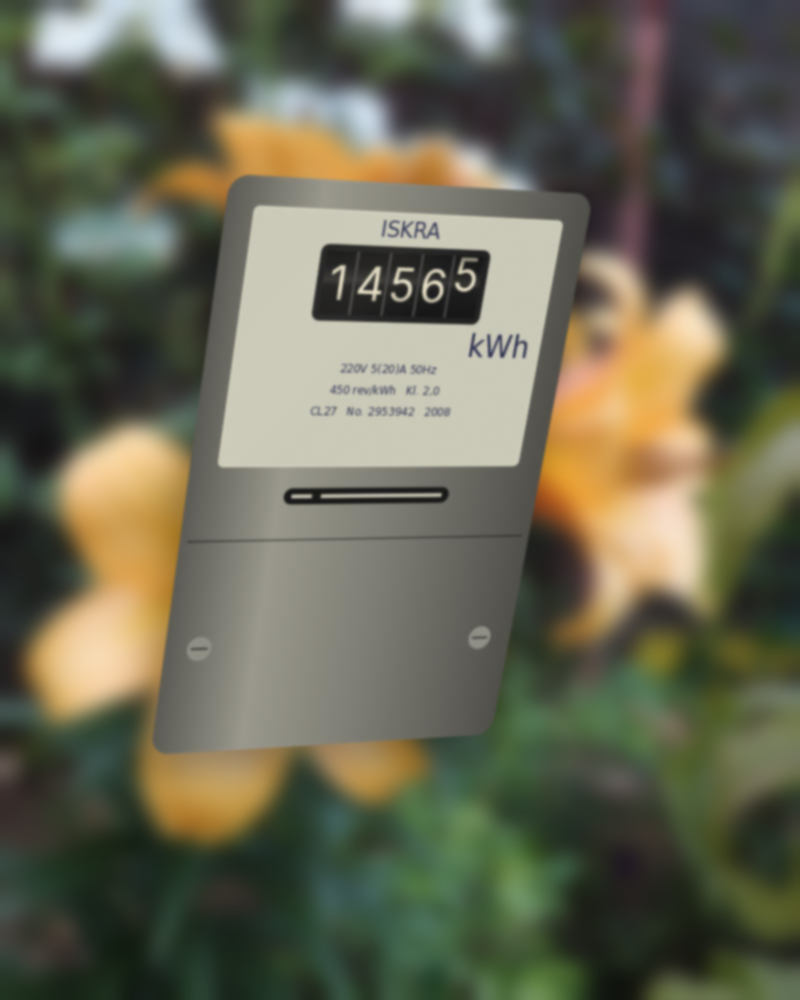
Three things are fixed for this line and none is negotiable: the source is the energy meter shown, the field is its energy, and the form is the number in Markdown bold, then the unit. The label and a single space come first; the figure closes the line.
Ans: **14565** kWh
